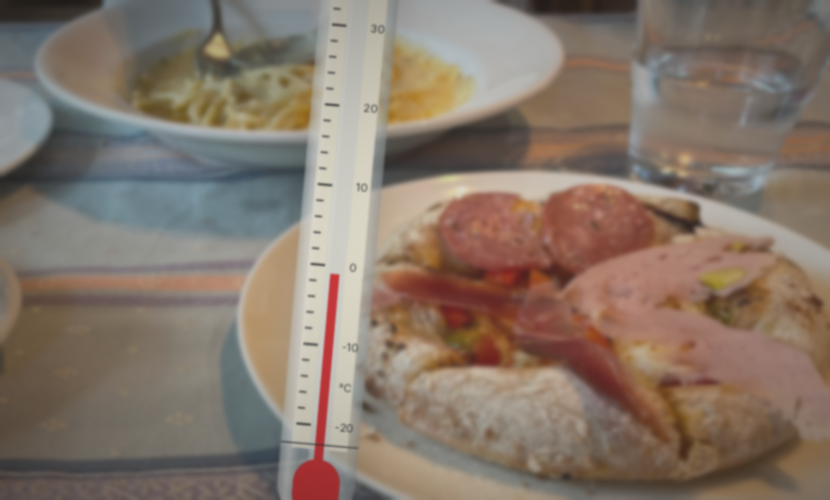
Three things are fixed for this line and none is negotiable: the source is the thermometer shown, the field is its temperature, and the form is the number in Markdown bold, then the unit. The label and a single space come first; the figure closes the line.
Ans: **-1** °C
